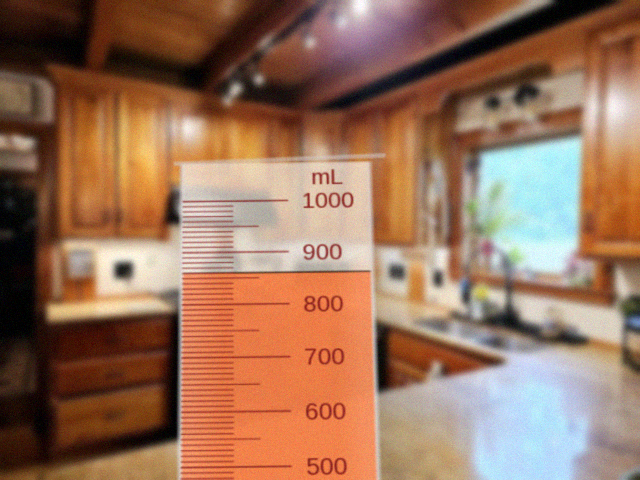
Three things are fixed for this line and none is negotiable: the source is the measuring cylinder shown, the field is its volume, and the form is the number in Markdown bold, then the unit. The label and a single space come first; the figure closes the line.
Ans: **860** mL
